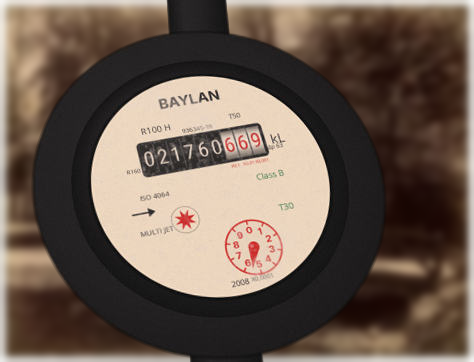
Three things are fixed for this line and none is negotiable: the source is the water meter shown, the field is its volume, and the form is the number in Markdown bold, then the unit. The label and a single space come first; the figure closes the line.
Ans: **21760.6695** kL
